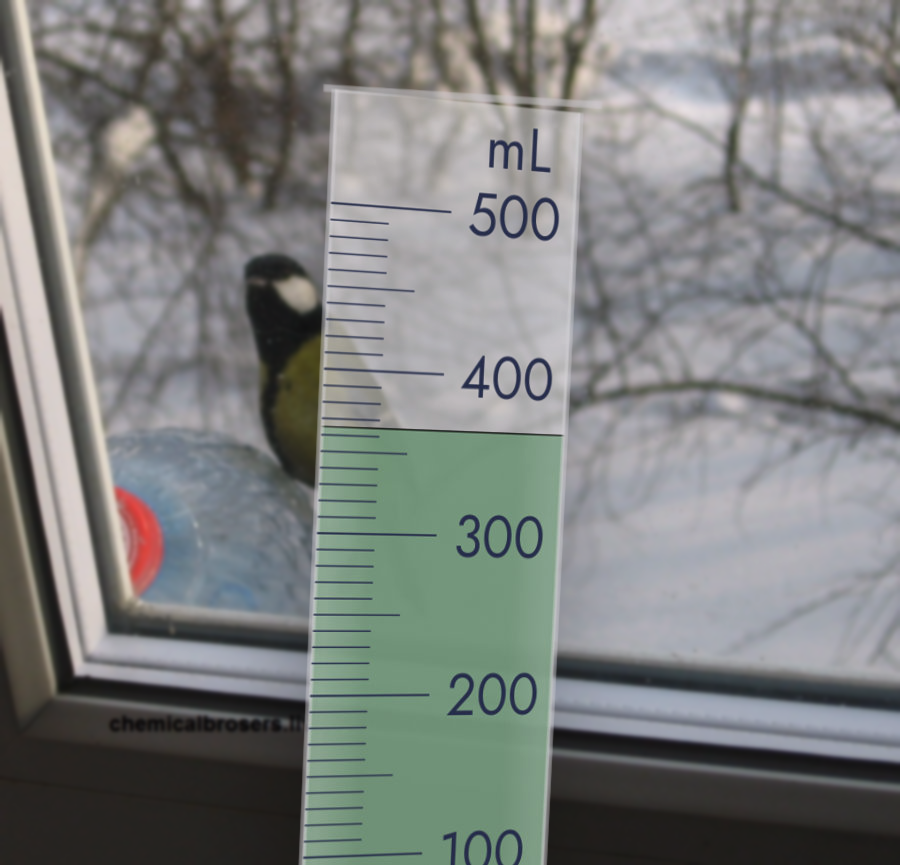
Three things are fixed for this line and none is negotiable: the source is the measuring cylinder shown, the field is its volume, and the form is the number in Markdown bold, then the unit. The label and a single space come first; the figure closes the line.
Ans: **365** mL
